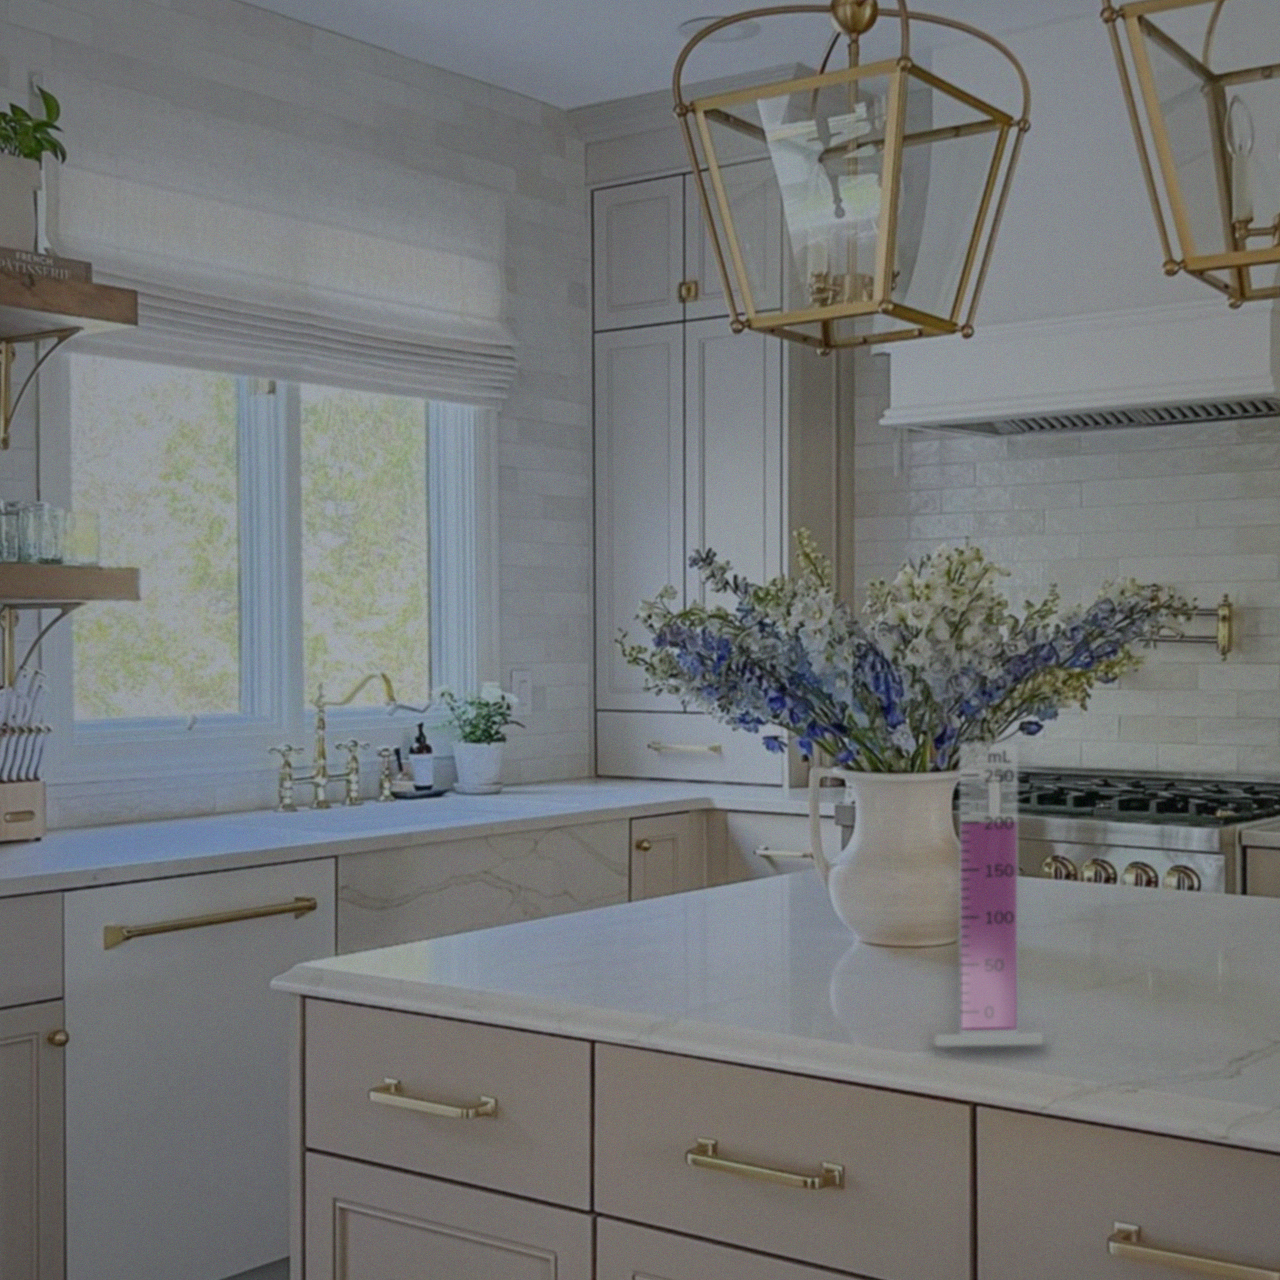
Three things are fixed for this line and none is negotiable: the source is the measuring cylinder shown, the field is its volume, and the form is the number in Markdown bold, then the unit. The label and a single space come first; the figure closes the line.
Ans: **200** mL
